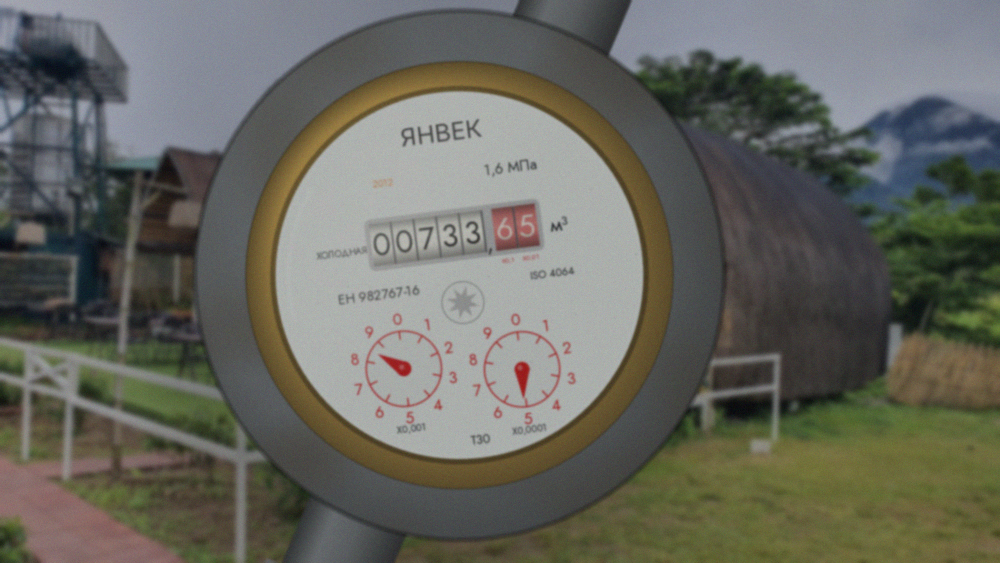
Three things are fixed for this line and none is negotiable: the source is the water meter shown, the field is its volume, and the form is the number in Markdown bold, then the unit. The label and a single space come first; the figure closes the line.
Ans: **733.6585** m³
